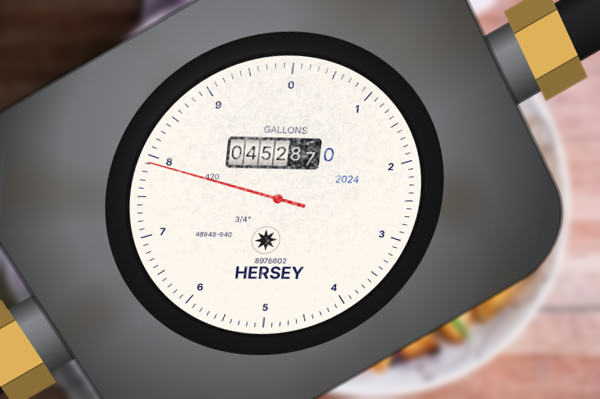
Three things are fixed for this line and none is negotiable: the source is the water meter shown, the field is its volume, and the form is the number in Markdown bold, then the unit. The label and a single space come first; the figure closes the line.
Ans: **452867.9** gal
